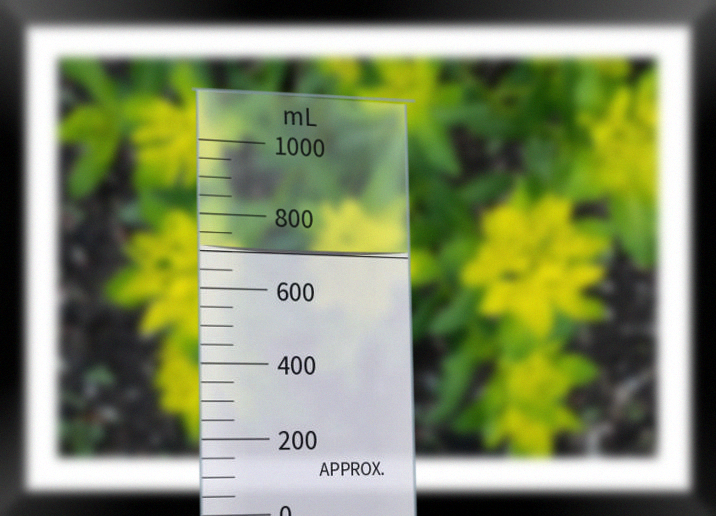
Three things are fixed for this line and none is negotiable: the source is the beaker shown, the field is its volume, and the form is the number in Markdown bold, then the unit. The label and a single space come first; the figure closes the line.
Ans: **700** mL
